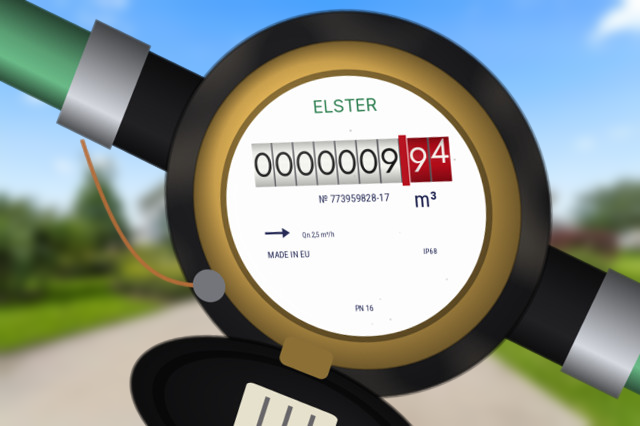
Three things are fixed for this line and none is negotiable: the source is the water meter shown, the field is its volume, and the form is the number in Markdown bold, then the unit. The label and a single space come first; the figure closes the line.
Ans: **9.94** m³
